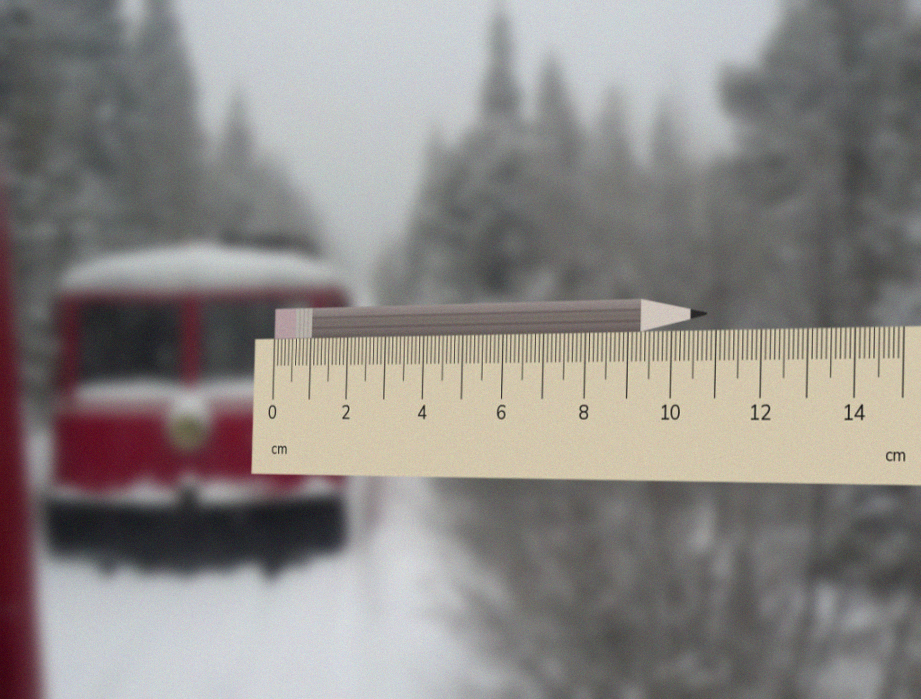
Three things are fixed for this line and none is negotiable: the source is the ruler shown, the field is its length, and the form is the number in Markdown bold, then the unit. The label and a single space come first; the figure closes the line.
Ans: **10.8** cm
